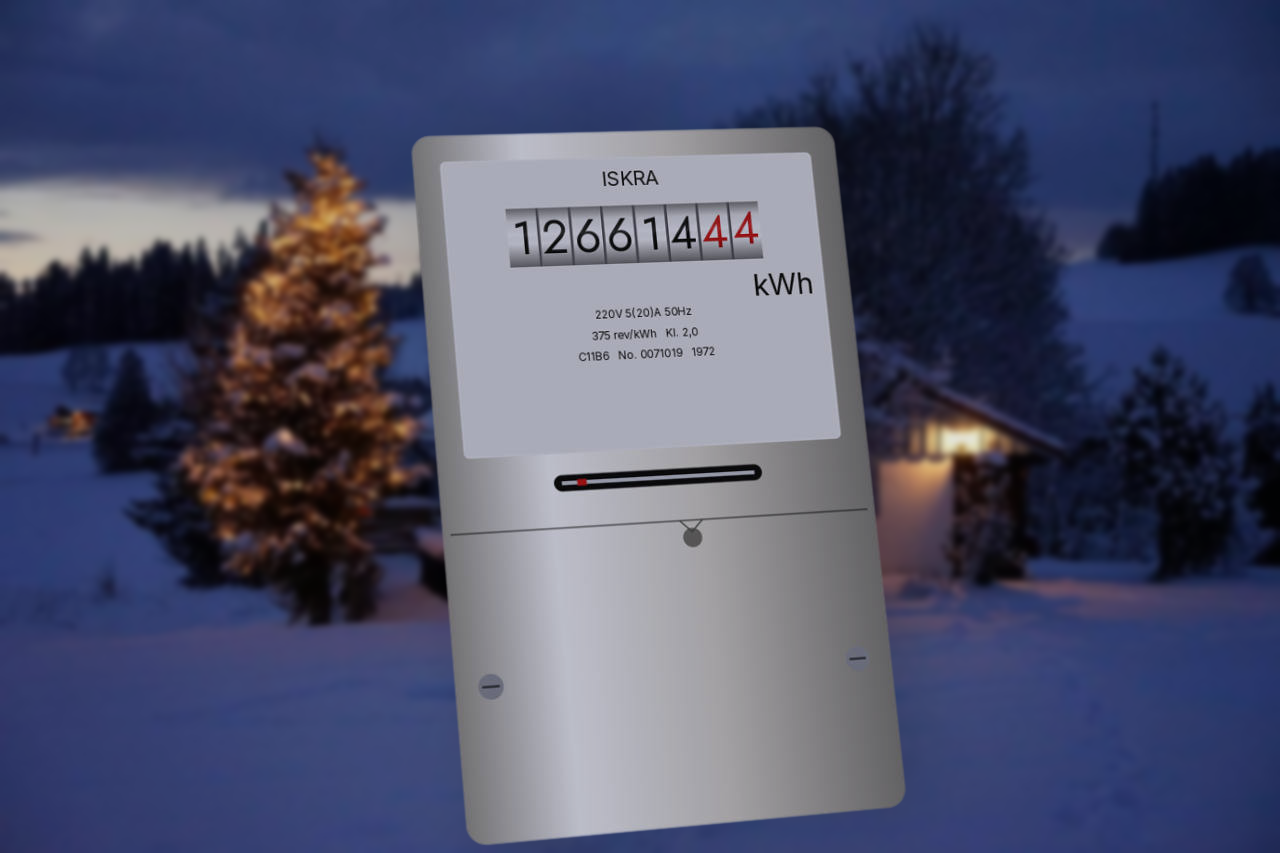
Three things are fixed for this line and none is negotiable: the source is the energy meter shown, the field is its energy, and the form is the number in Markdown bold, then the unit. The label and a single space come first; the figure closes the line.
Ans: **126614.44** kWh
